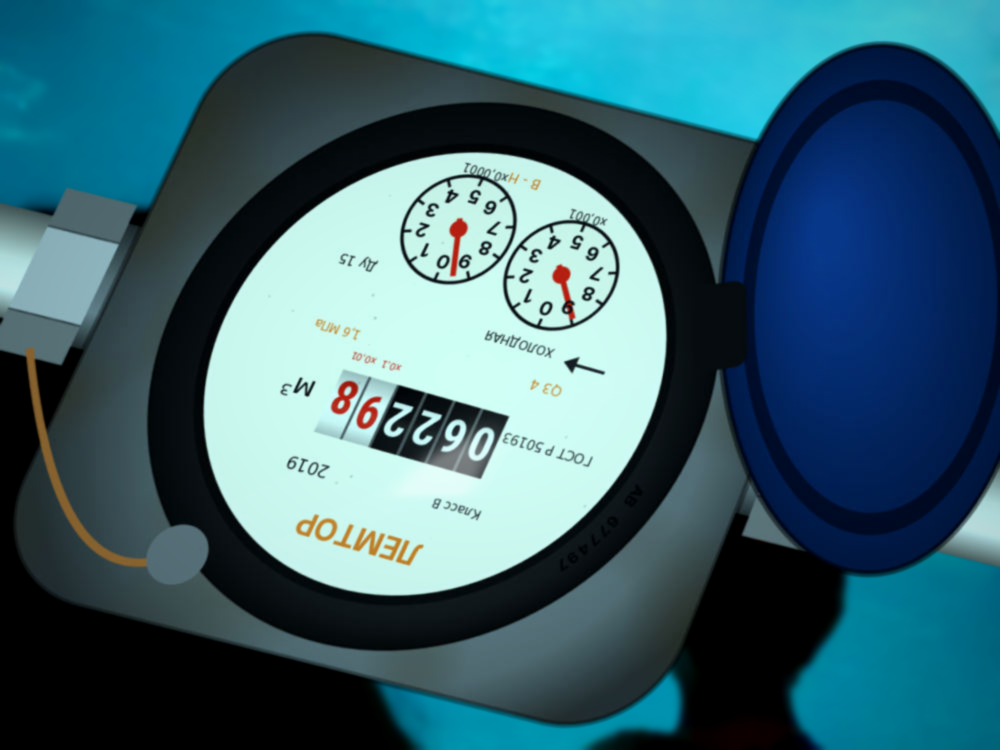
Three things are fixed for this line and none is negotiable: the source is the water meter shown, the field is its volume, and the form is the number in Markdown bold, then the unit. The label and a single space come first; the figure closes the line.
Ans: **622.9789** m³
